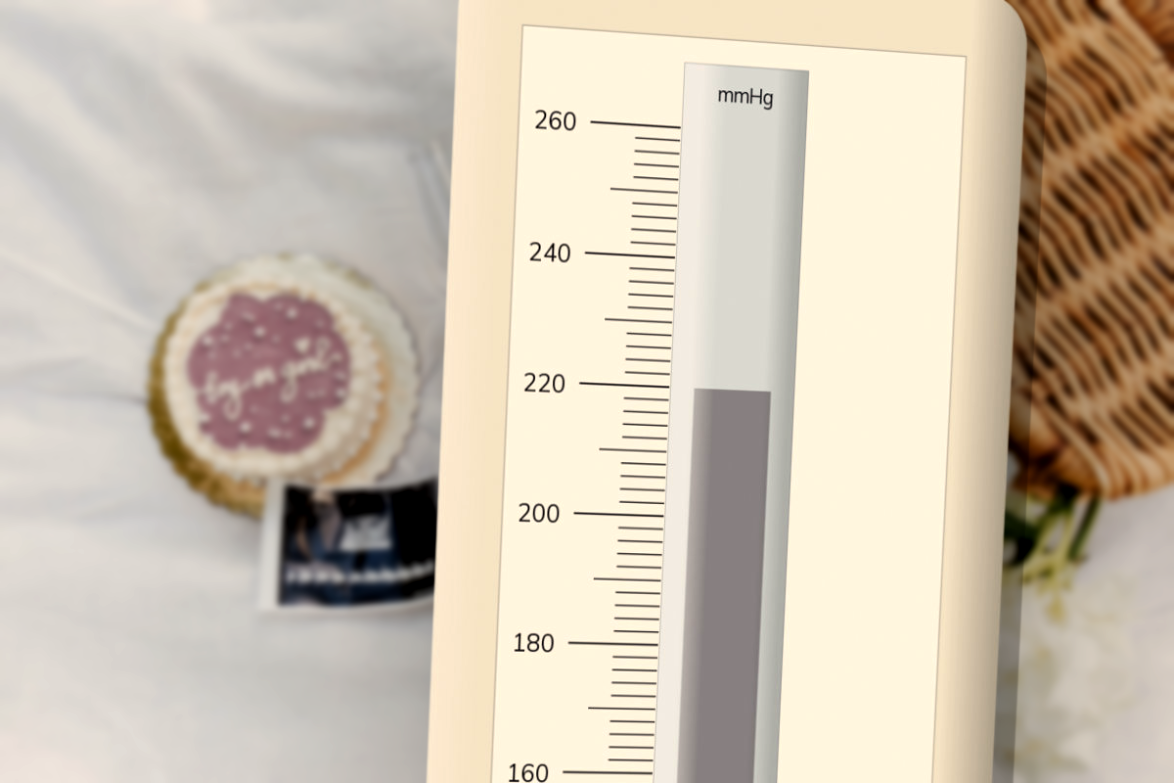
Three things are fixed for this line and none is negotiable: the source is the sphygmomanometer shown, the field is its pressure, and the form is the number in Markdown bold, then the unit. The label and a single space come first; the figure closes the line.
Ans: **220** mmHg
